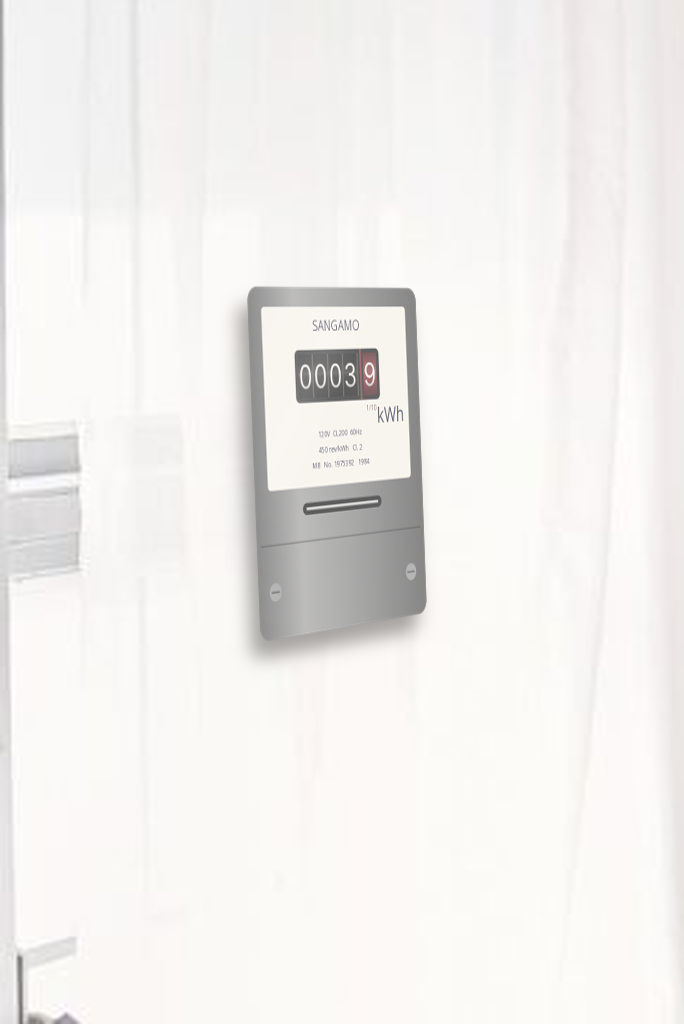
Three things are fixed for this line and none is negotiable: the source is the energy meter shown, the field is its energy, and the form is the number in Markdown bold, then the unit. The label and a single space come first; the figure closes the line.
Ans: **3.9** kWh
